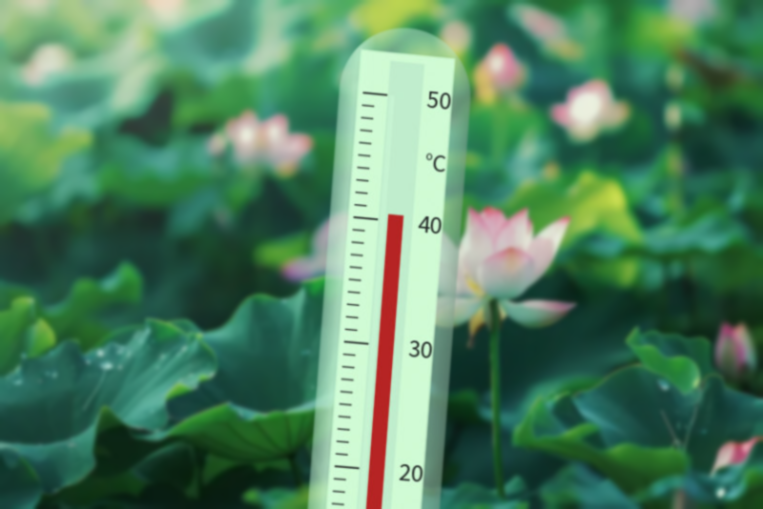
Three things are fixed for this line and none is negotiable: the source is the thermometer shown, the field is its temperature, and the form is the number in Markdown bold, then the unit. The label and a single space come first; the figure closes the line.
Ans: **40.5** °C
